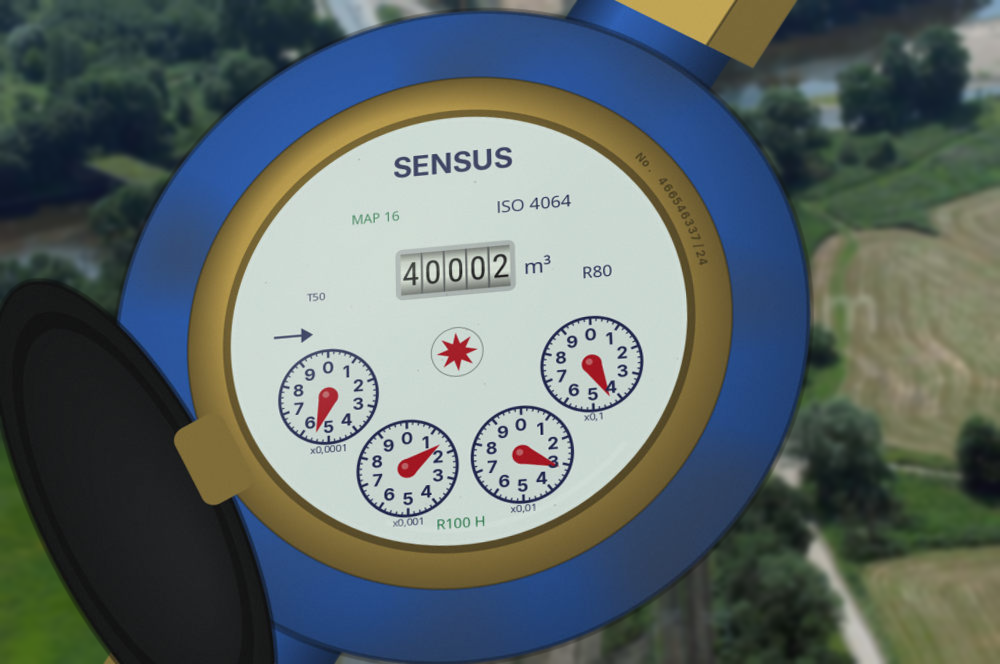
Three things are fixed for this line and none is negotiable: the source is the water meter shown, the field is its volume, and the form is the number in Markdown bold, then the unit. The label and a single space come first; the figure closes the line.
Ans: **40002.4315** m³
